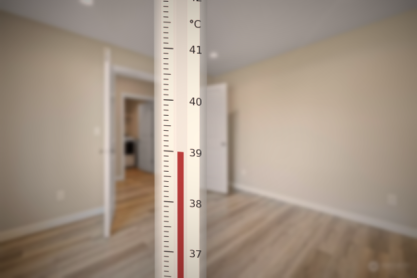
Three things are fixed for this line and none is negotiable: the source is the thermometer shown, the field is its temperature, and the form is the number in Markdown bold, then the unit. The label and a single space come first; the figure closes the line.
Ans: **39** °C
